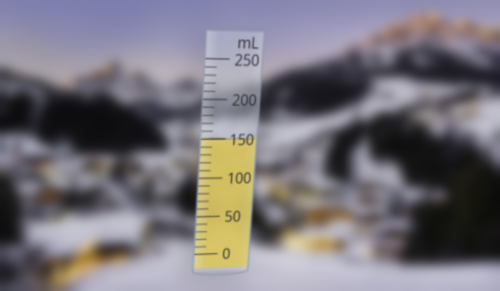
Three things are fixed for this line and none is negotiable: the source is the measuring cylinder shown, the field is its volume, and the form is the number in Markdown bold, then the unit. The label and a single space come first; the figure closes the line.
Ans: **150** mL
